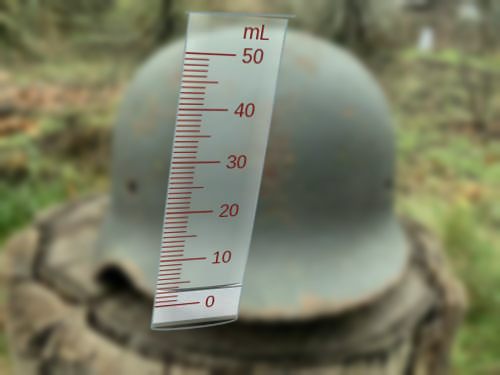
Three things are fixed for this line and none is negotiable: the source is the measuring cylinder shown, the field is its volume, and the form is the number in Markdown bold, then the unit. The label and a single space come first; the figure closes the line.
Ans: **3** mL
